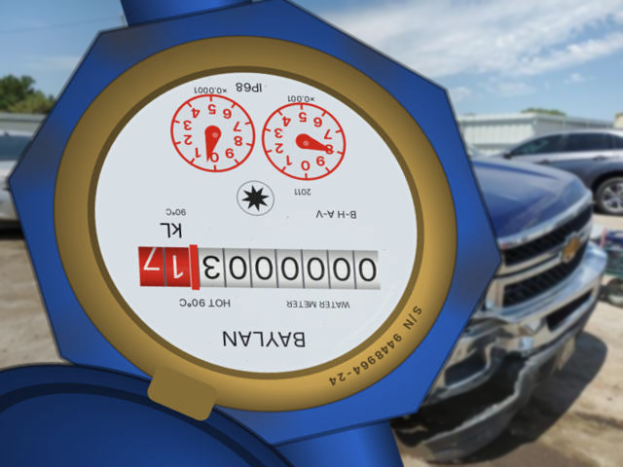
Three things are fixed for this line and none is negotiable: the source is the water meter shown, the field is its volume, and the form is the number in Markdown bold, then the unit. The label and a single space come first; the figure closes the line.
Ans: **3.1680** kL
